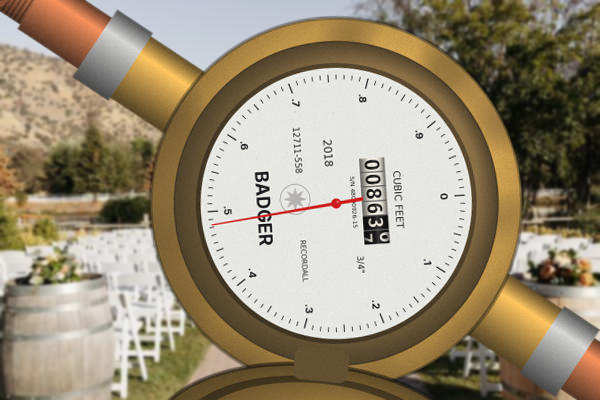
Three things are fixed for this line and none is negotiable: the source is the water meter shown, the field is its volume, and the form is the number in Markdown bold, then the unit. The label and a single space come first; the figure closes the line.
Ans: **8636.48** ft³
